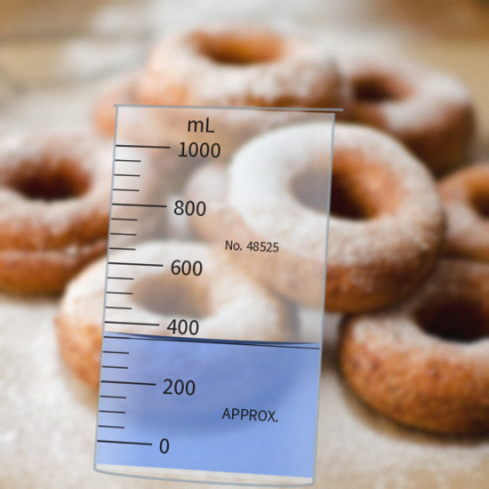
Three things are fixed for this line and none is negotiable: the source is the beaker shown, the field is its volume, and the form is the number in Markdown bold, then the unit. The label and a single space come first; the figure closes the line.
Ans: **350** mL
